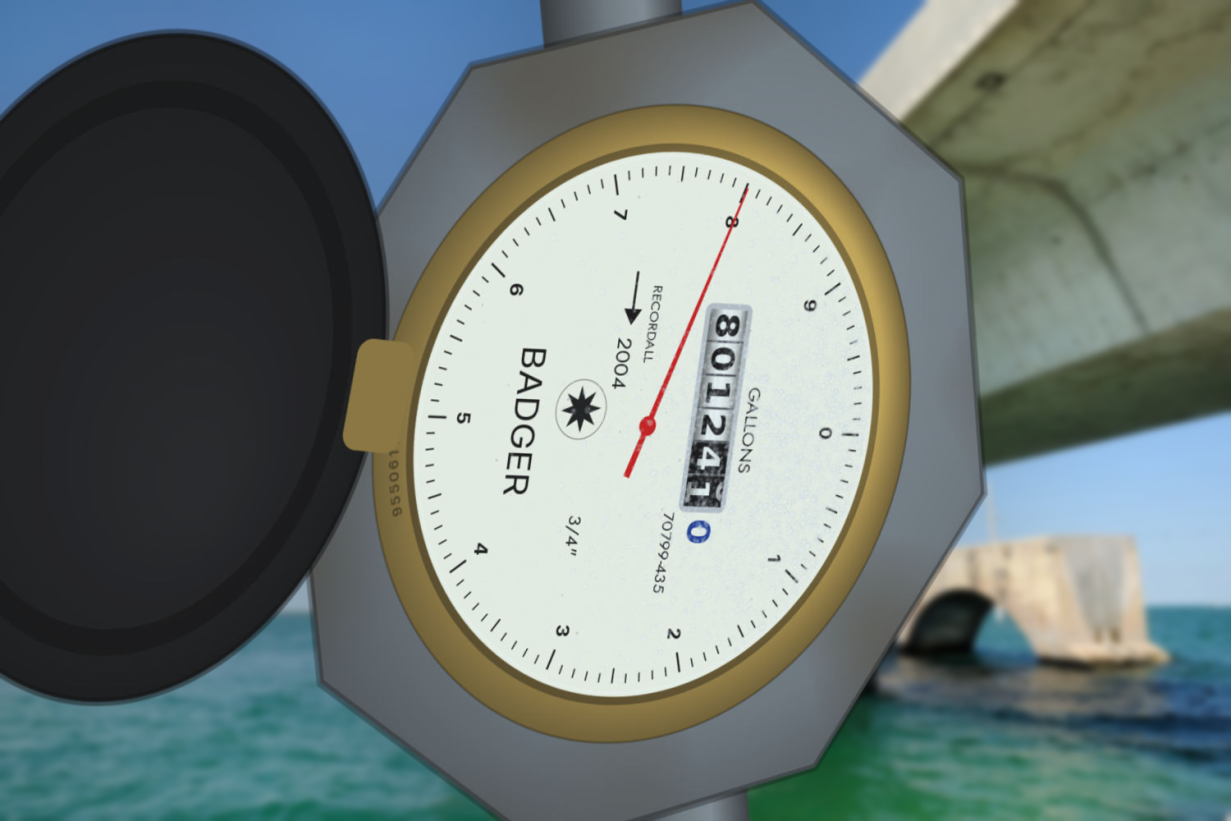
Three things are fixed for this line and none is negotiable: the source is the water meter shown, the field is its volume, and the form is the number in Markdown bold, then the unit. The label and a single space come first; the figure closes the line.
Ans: **8012408.0** gal
